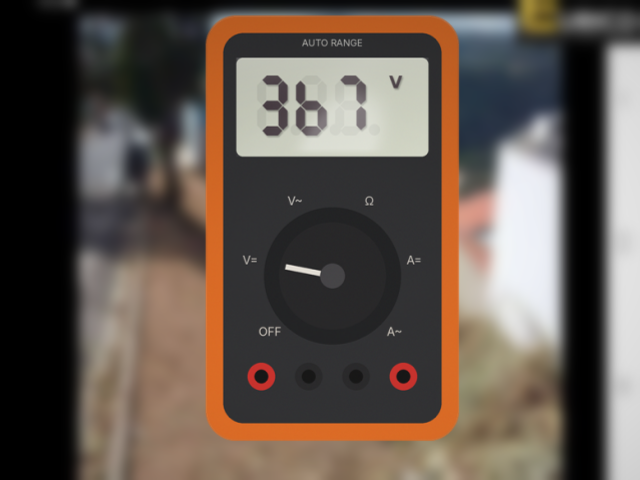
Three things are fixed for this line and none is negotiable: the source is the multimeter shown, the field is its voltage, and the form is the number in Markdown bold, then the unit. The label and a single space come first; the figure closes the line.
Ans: **367** V
